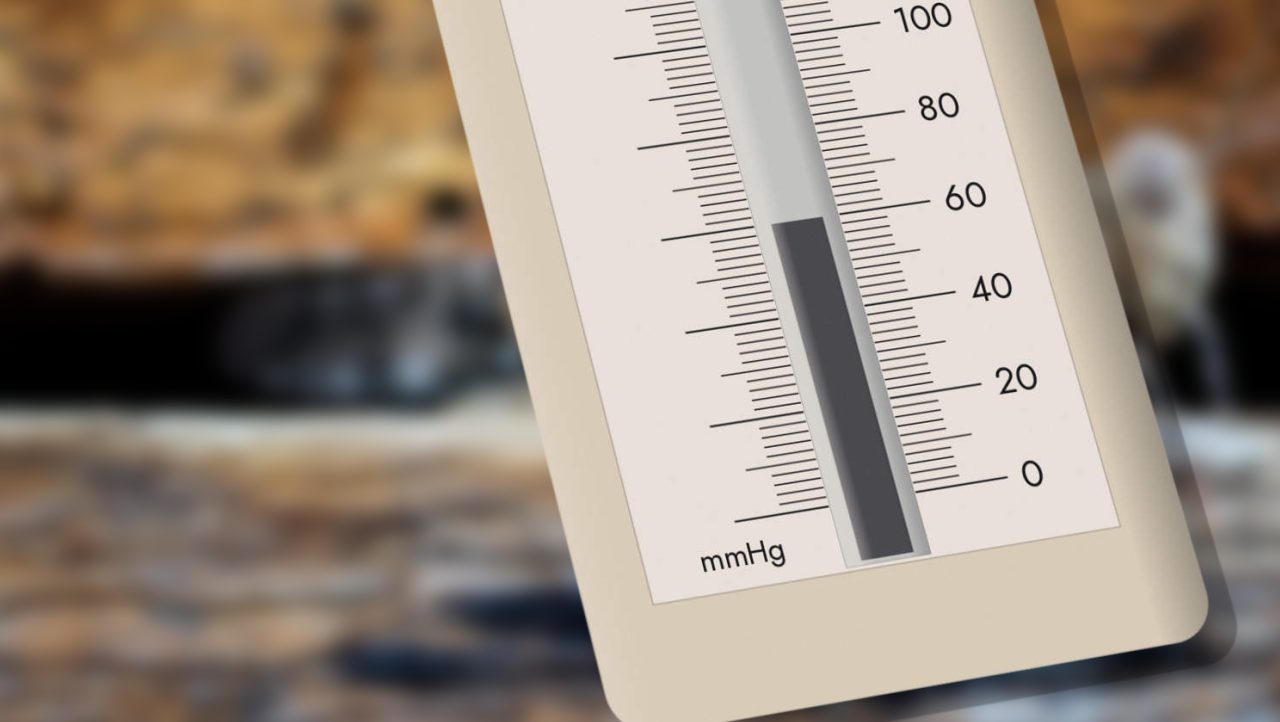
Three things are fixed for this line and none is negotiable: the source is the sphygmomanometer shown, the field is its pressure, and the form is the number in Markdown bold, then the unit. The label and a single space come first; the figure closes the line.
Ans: **60** mmHg
